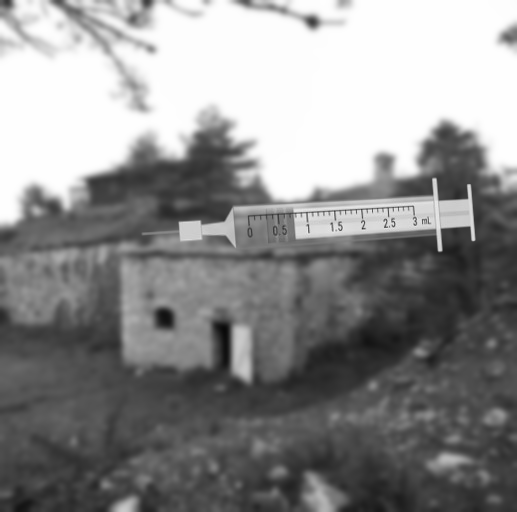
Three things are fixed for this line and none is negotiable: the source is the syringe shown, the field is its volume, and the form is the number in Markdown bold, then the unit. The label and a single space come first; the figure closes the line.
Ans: **0.3** mL
